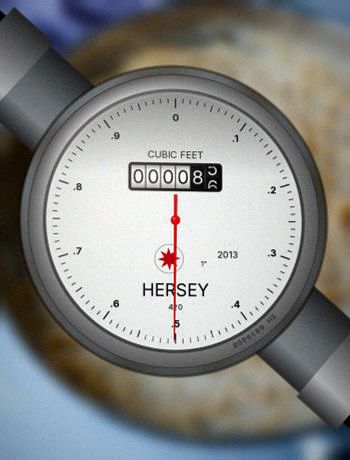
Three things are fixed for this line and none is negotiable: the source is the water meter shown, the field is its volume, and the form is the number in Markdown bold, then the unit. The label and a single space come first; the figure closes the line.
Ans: **85.50** ft³
